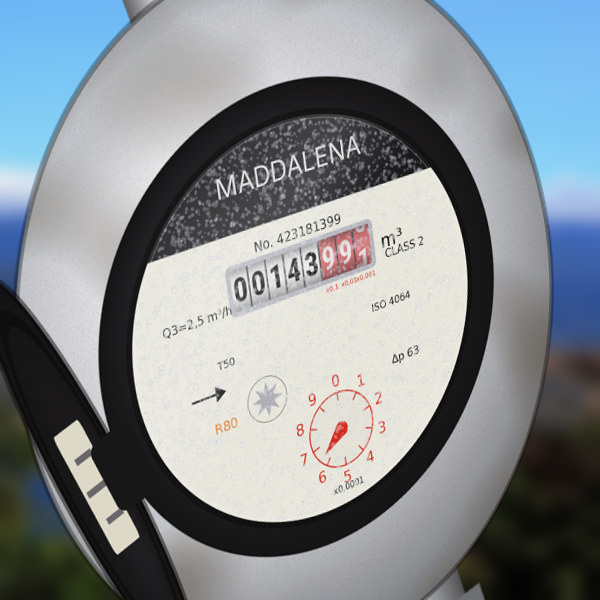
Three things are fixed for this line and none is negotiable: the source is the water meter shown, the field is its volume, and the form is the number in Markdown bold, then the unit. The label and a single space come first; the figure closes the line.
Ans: **143.9906** m³
